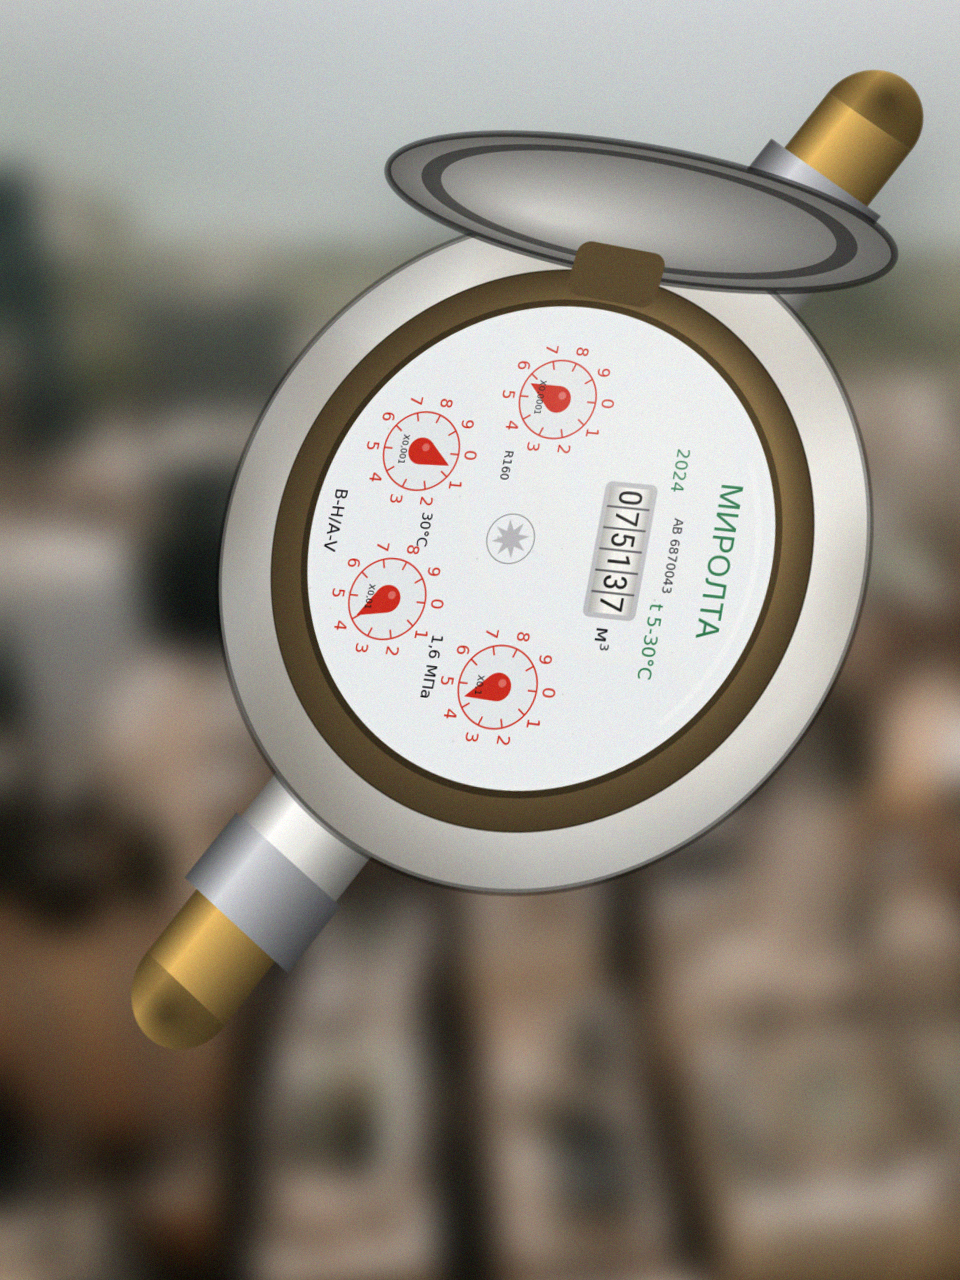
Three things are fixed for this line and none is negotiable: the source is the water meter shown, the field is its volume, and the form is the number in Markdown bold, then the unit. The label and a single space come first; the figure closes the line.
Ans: **75137.4405** m³
